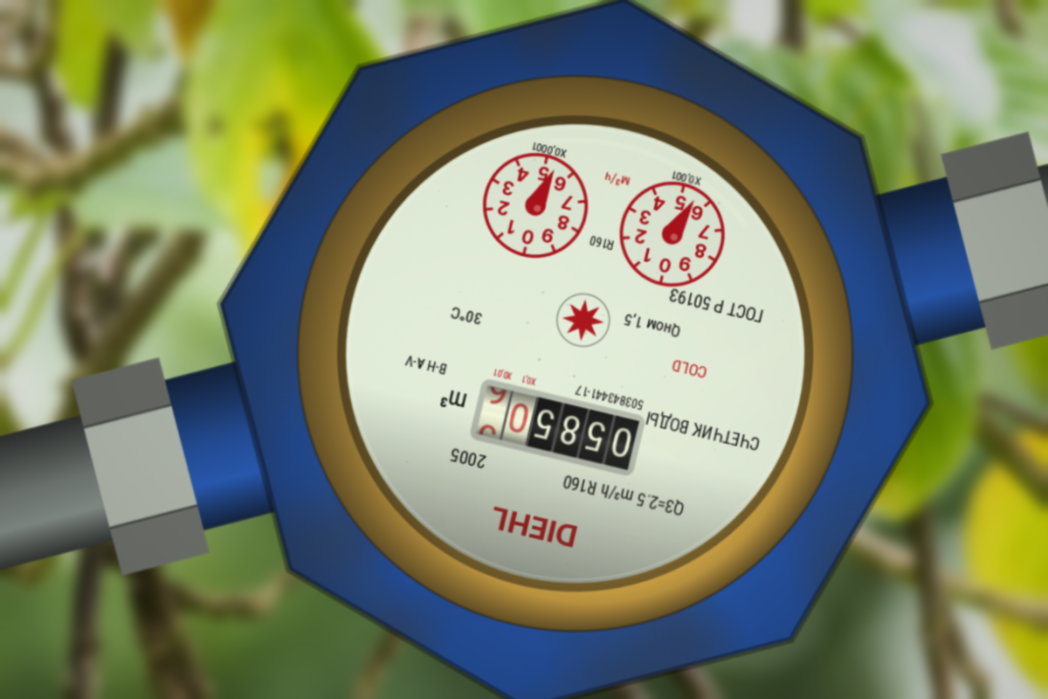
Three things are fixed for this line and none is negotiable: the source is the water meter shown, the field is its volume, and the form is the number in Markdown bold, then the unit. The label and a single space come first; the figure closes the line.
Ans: **585.0555** m³
